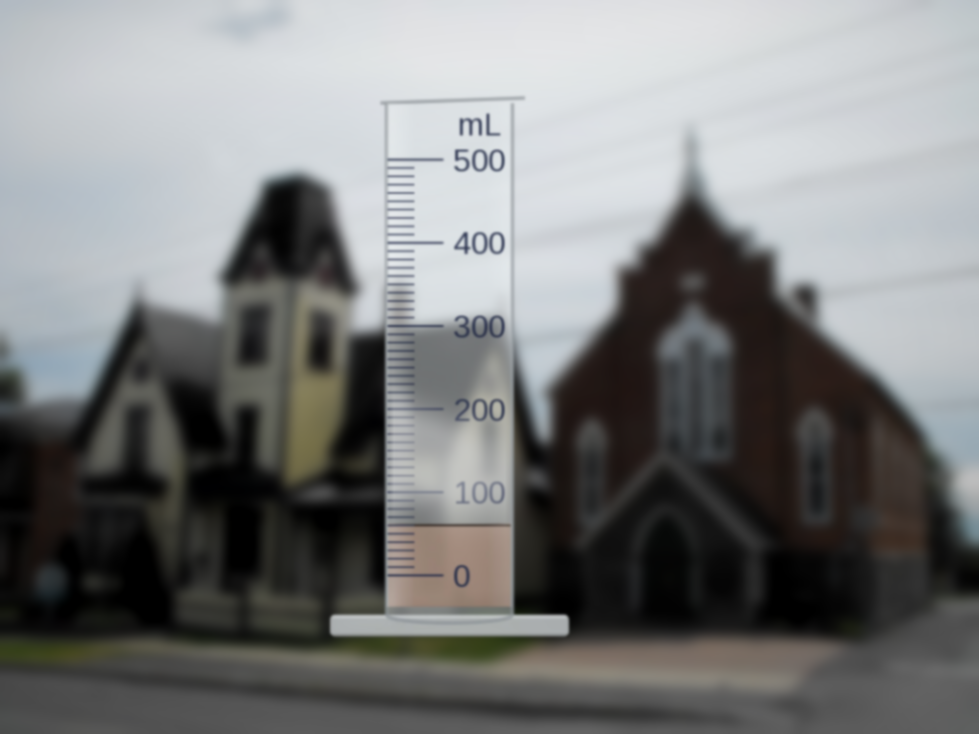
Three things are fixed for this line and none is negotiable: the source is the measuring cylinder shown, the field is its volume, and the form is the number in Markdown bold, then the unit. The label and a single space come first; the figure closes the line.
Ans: **60** mL
